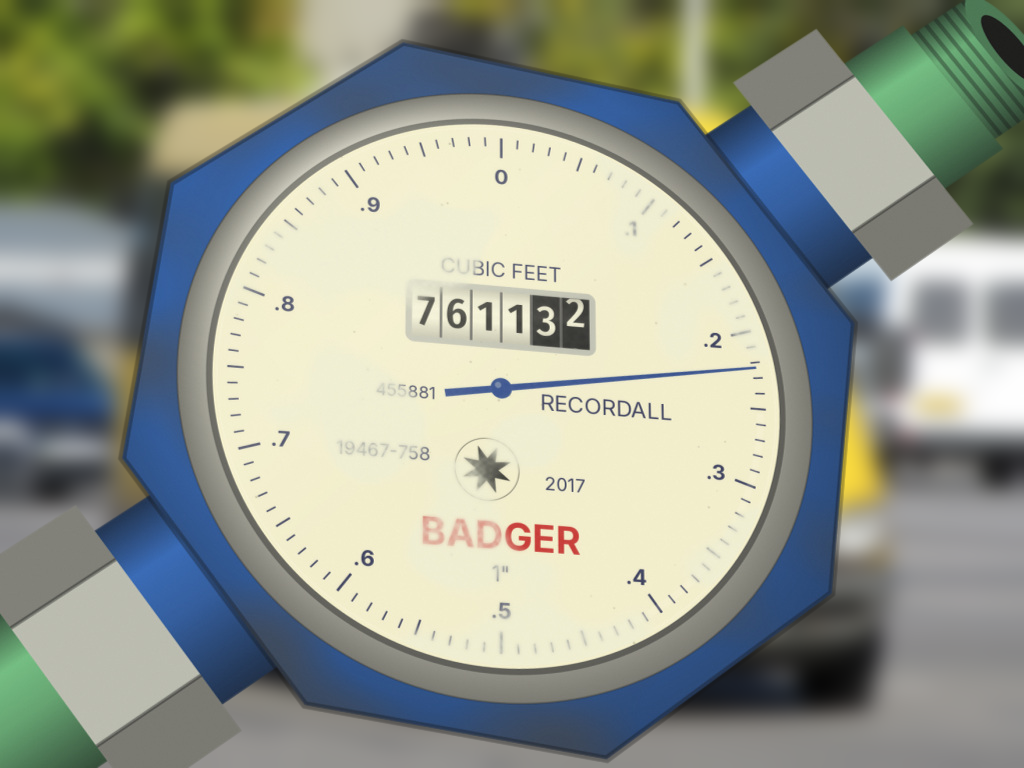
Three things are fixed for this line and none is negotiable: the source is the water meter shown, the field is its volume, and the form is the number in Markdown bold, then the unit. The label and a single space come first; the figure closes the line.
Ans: **761132.22** ft³
